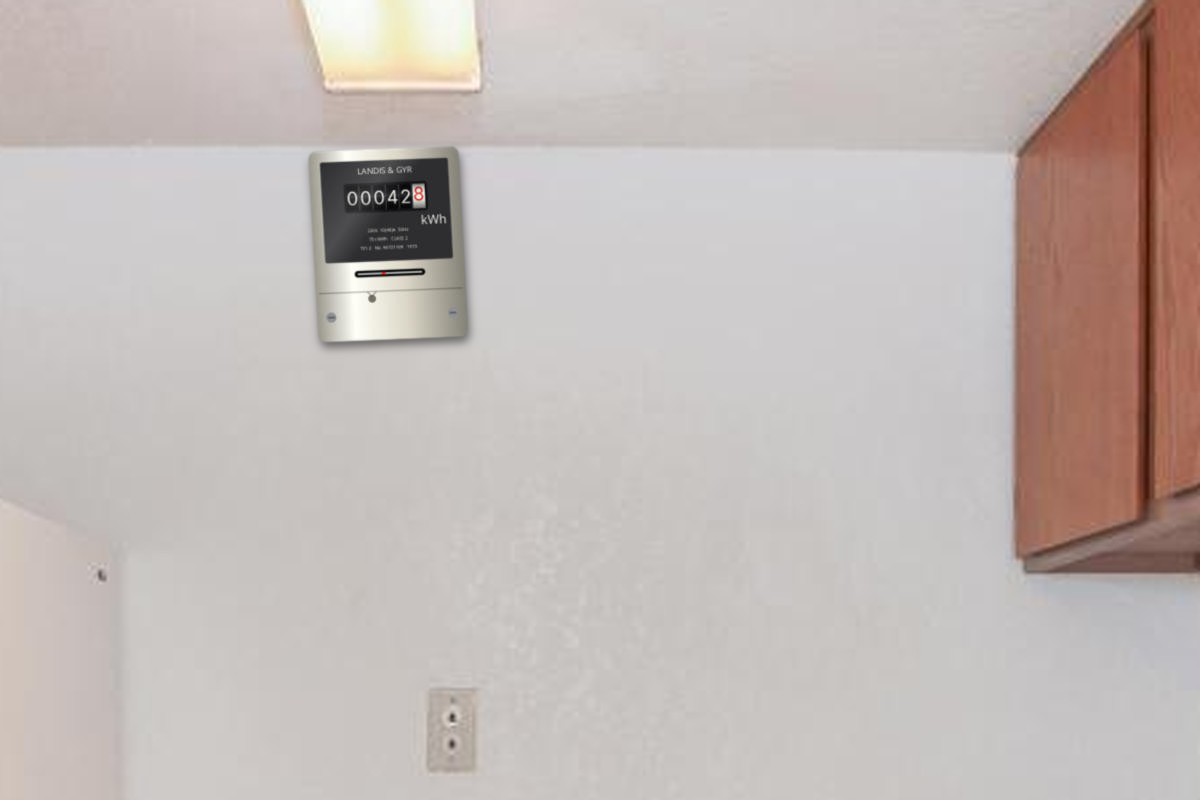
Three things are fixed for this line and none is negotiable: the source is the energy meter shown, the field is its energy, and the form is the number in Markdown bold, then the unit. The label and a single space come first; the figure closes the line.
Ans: **42.8** kWh
